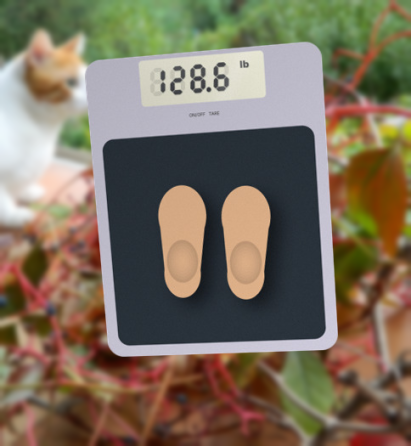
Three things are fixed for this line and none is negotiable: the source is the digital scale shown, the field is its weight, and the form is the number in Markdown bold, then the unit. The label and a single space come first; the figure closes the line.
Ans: **128.6** lb
